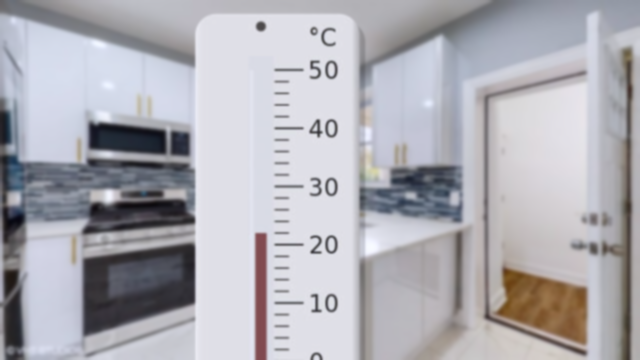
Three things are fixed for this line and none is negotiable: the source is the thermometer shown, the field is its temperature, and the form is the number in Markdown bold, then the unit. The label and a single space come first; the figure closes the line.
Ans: **22** °C
